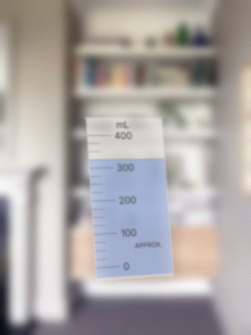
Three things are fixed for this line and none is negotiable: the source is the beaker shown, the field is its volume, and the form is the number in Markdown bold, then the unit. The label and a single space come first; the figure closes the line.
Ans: **325** mL
